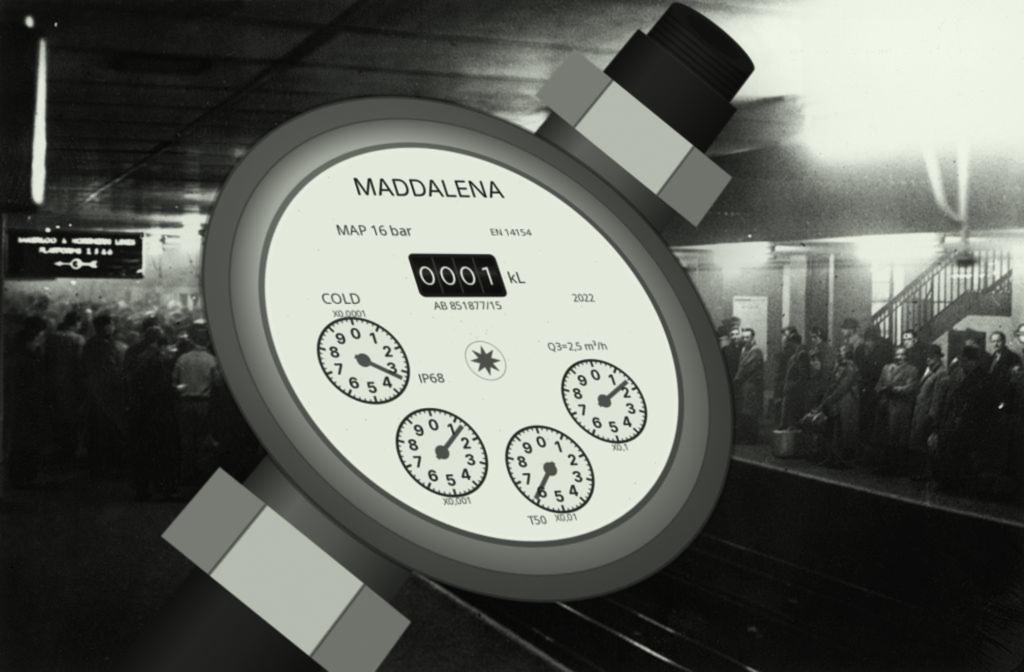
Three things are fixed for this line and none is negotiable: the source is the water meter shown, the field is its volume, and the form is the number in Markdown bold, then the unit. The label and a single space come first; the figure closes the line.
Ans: **1.1613** kL
